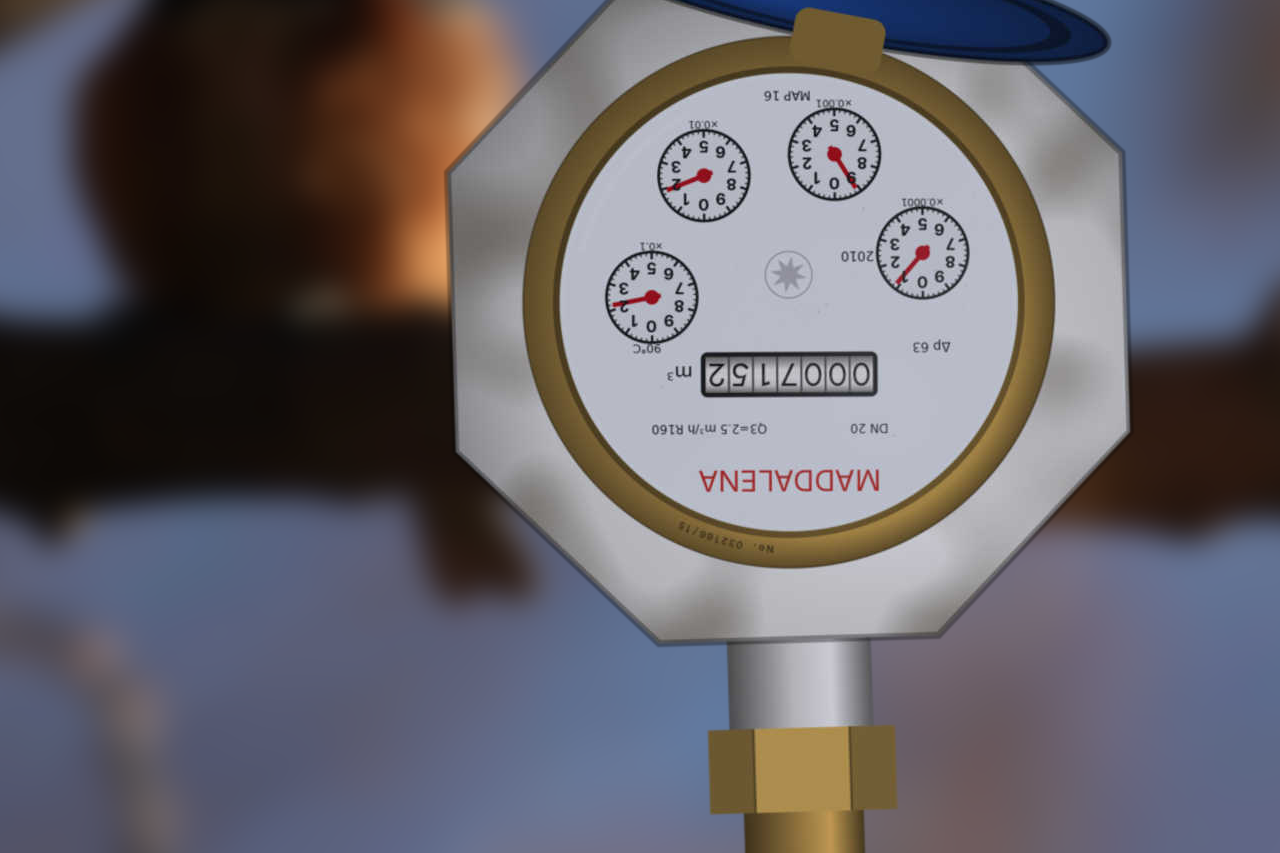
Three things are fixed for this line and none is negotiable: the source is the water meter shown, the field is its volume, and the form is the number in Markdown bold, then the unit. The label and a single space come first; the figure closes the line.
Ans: **7152.2191** m³
